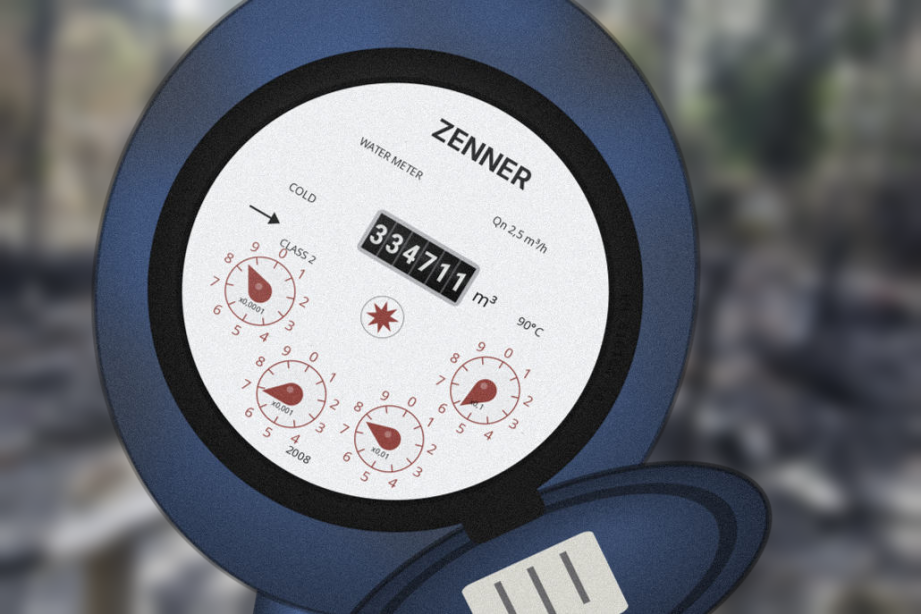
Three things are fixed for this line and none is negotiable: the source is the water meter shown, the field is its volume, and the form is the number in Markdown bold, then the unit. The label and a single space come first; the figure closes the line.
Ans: **334711.5768** m³
